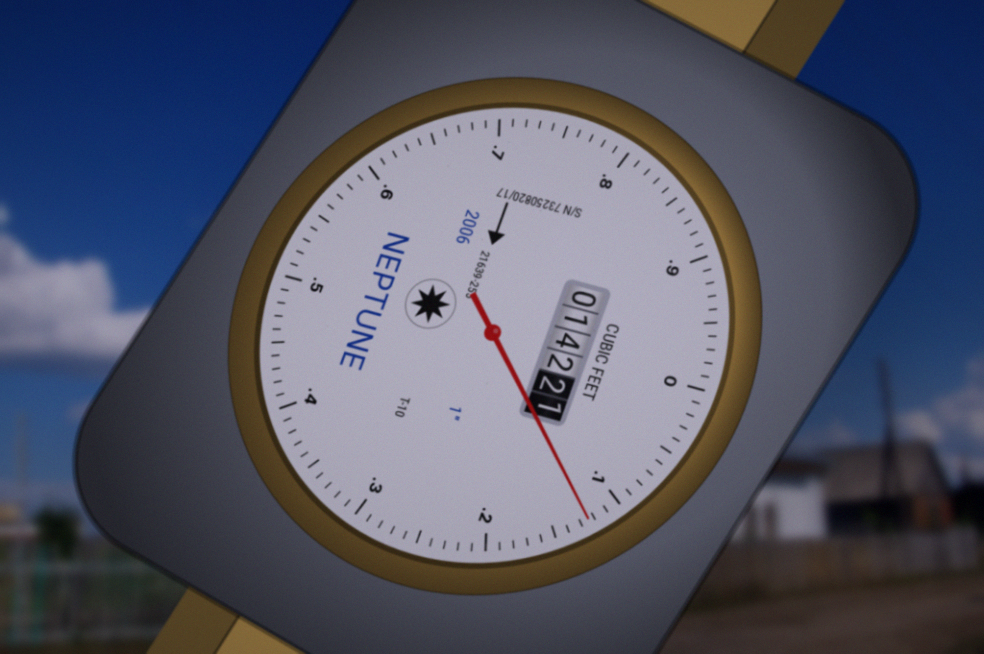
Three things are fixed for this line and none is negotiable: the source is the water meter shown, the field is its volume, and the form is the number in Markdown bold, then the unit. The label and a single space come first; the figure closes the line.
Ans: **14221.12** ft³
